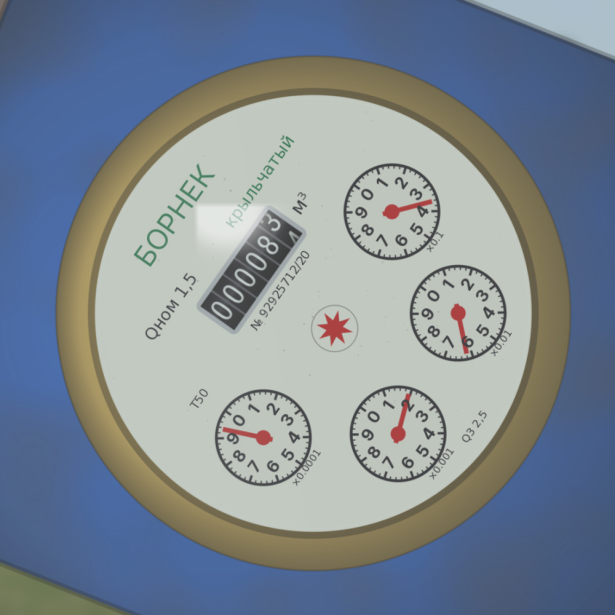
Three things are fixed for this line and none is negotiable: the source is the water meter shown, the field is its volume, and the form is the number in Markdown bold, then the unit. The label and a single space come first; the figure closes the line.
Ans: **83.3619** m³
